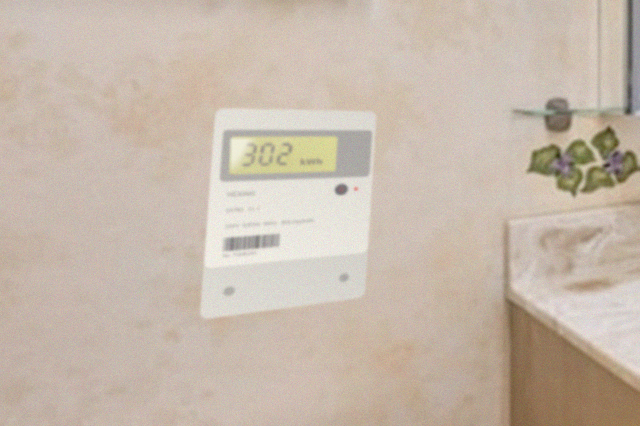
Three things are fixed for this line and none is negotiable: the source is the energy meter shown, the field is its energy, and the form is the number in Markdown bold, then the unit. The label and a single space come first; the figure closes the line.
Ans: **302** kWh
